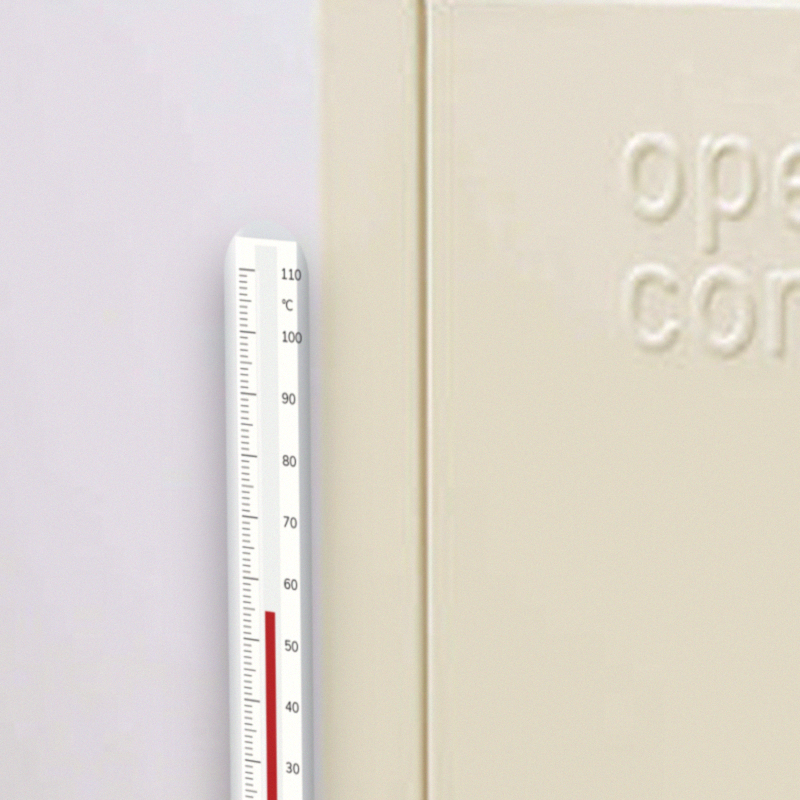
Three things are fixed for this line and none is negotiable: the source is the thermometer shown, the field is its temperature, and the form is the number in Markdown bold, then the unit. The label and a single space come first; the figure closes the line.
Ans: **55** °C
